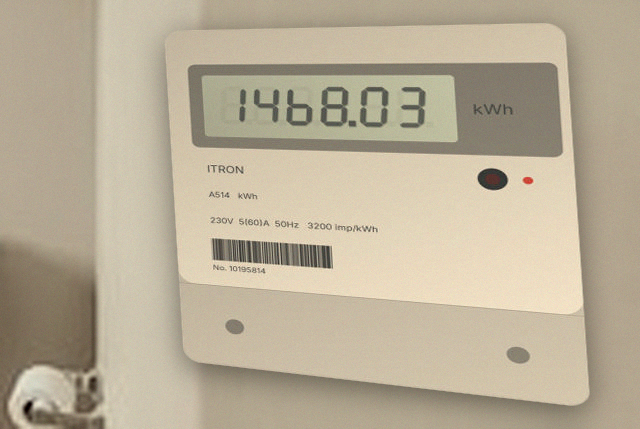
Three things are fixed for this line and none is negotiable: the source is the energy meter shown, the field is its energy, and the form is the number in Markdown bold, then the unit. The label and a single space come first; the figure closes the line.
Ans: **1468.03** kWh
